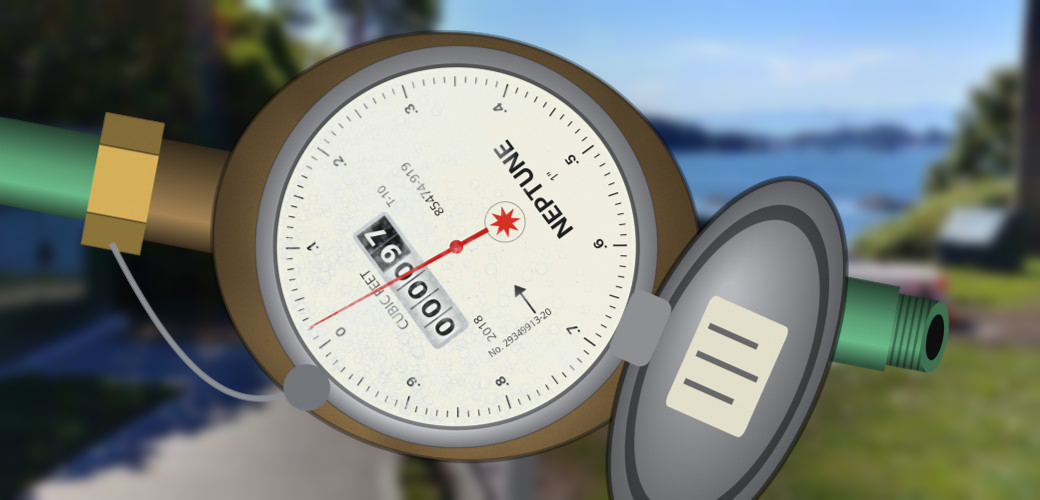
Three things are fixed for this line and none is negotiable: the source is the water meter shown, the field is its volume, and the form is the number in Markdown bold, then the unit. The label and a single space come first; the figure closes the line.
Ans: **97.02** ft³
